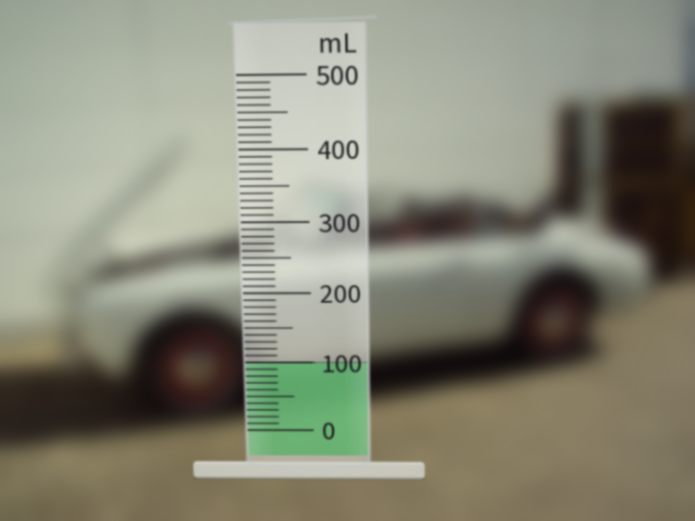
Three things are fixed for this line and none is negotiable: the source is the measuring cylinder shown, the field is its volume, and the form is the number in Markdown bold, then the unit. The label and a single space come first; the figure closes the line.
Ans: **100** mL
